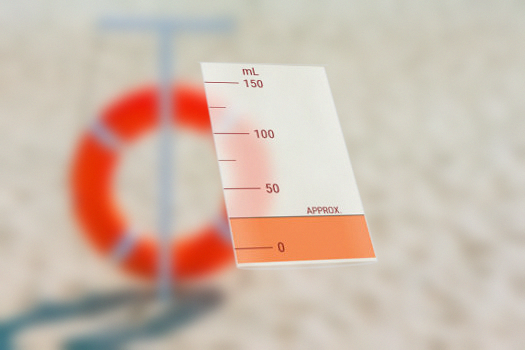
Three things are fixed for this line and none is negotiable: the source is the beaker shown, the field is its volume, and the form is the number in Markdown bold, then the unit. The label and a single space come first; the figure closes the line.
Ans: **25** mL
